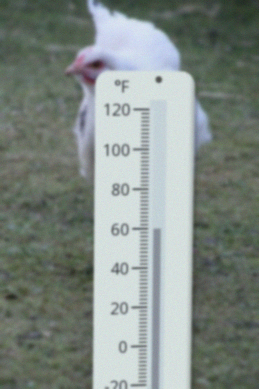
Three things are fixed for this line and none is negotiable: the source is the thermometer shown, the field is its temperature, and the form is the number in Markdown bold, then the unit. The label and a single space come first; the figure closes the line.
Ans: **60** °F
